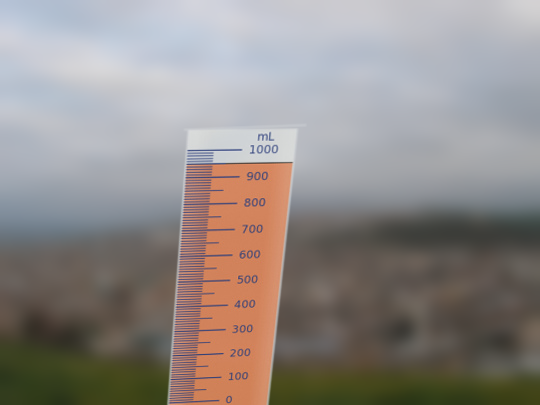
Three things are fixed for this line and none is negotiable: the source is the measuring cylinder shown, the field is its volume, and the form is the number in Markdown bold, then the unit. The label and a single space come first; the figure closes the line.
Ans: **950** mL
